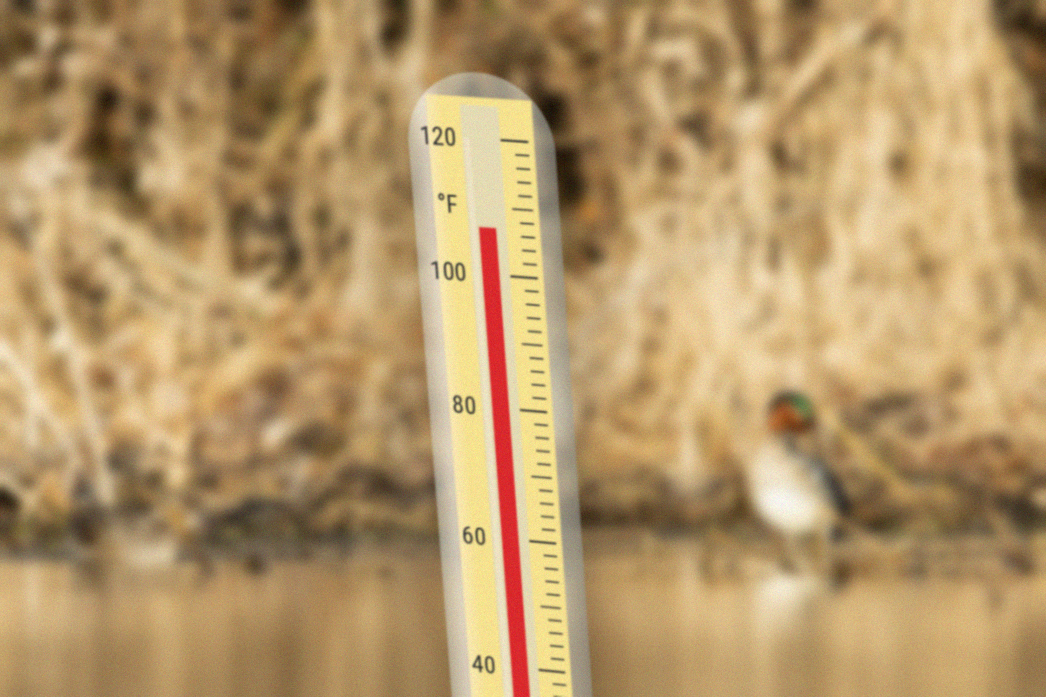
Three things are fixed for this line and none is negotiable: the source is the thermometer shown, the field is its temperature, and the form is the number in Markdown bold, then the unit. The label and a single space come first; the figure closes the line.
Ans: **107** °F
